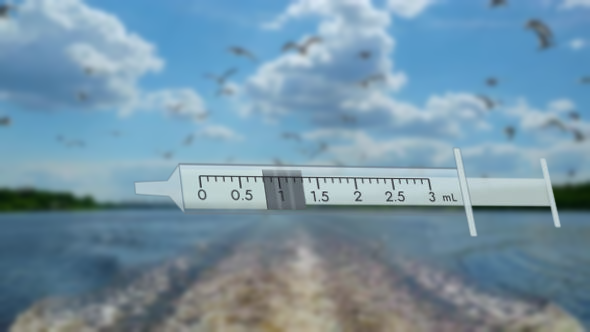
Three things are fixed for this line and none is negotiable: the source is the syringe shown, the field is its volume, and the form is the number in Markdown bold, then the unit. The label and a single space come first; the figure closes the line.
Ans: **0.8** mL
